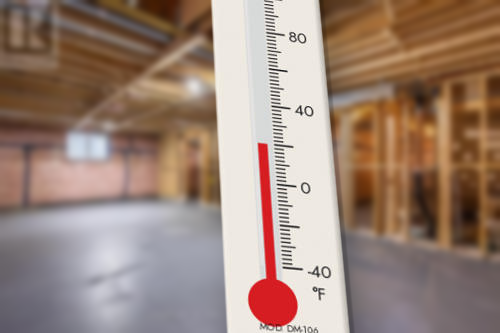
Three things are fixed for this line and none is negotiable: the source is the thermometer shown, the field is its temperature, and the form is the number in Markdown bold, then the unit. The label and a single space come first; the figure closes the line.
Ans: **20** °F
